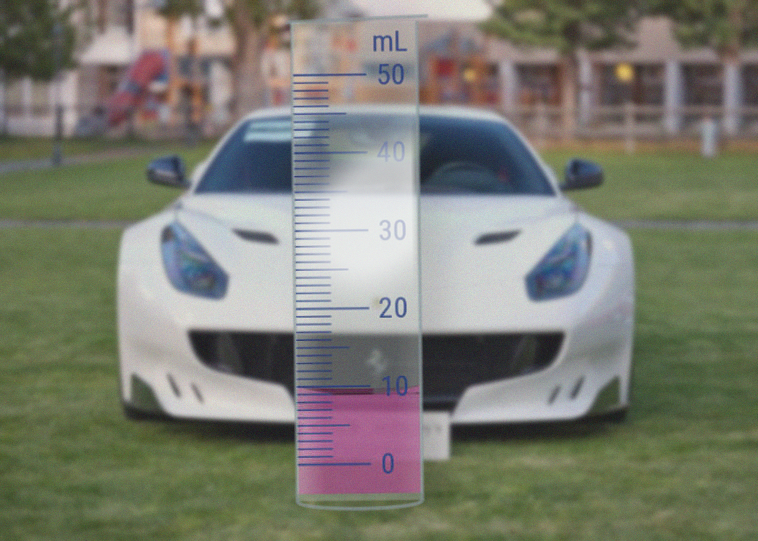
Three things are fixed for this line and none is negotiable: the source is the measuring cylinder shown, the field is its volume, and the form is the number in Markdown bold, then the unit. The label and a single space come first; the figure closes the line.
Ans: **9** mL
